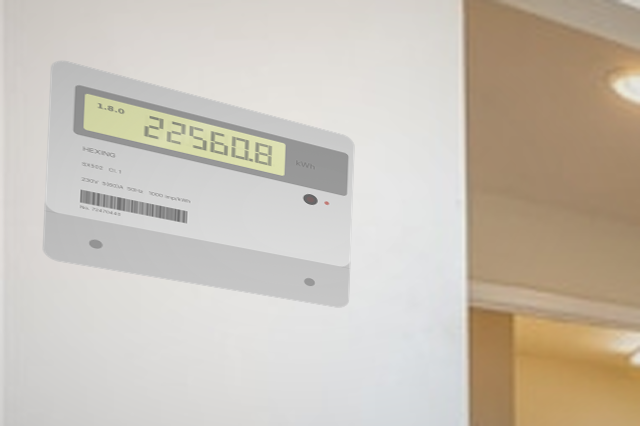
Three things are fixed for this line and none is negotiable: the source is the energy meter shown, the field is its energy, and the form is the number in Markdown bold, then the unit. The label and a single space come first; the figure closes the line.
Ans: **22560.8** kWh
